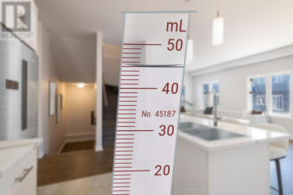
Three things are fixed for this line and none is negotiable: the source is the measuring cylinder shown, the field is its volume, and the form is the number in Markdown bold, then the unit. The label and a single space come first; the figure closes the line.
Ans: **45** mL
